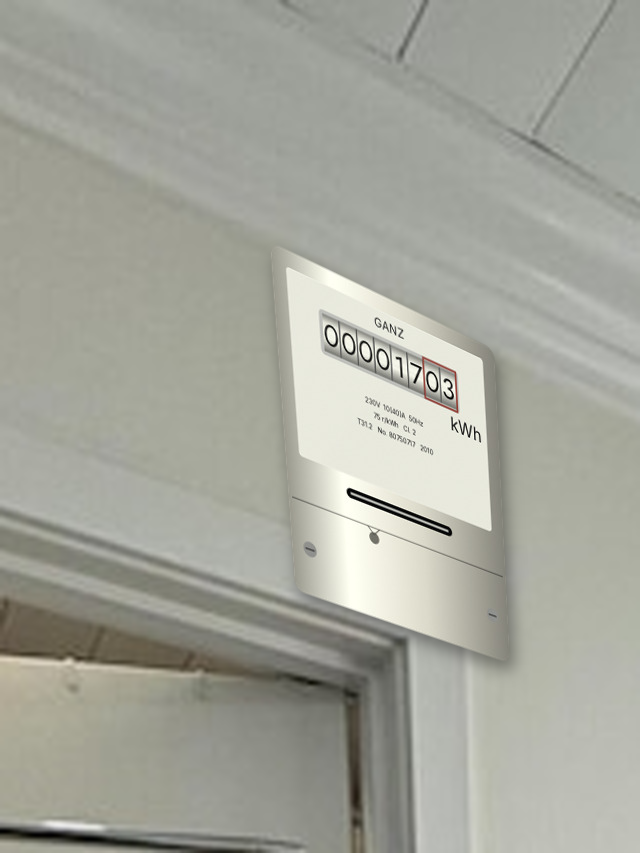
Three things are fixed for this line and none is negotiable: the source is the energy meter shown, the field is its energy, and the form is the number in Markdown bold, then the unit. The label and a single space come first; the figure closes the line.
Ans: **17.03** kWh
